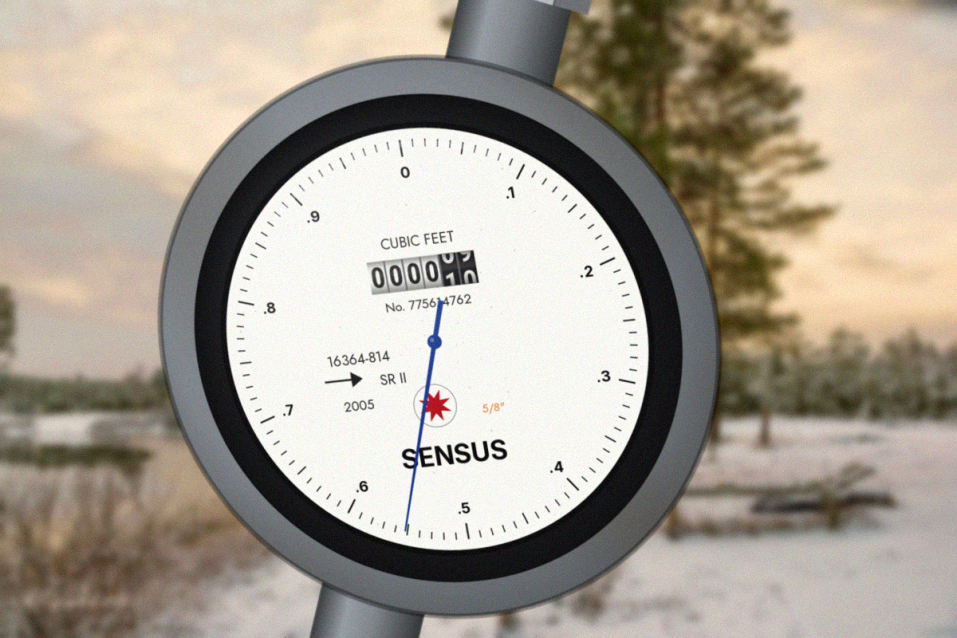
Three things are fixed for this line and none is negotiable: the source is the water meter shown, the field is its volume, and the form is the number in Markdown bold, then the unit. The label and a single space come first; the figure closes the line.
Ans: **9.55** ft³
